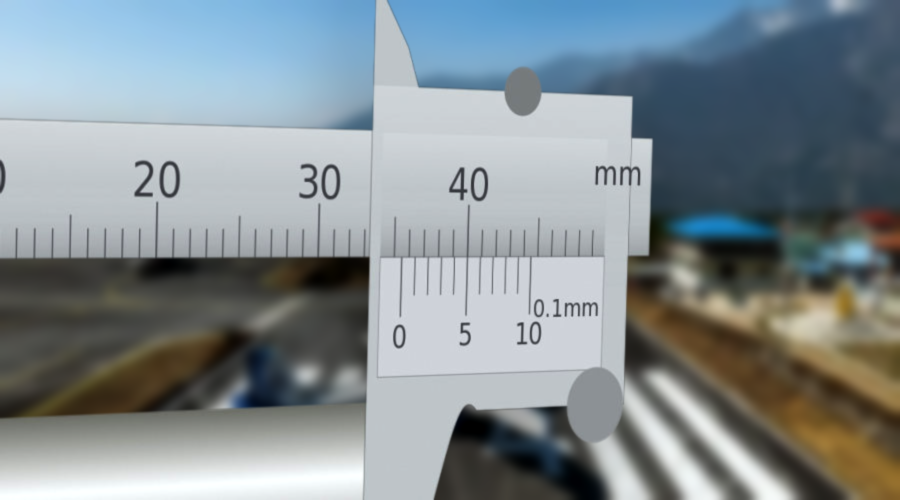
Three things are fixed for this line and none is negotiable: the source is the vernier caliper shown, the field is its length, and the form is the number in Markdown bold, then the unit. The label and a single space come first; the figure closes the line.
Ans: **35.5** mm
